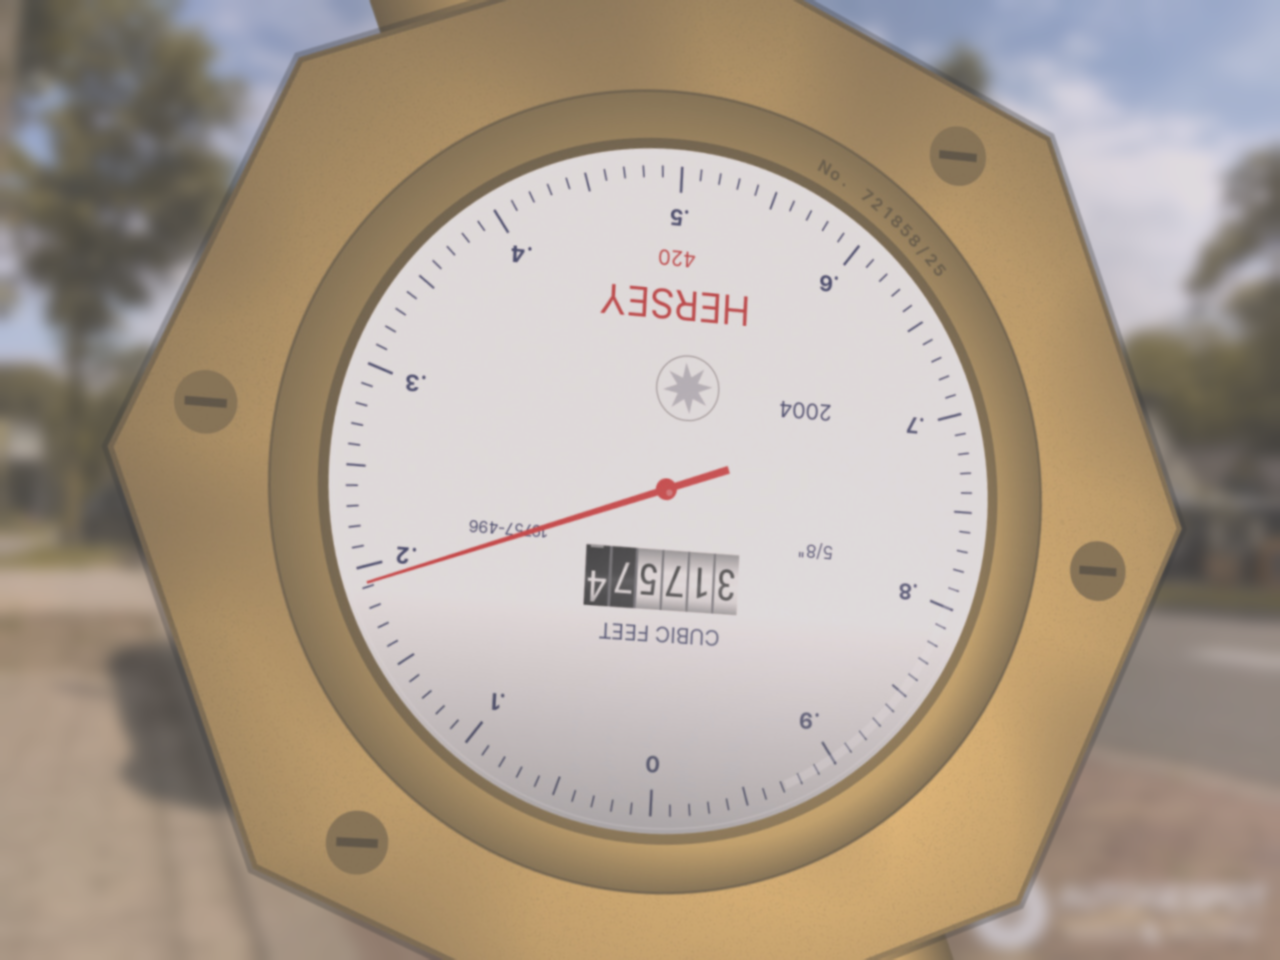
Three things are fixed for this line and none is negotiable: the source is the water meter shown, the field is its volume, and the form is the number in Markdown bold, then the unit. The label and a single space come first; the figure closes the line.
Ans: **317574.19** ft³
